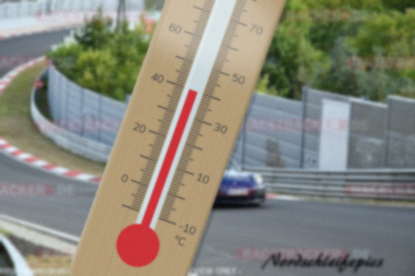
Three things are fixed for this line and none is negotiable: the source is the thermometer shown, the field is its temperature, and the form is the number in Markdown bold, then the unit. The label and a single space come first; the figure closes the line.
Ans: **40** °C
